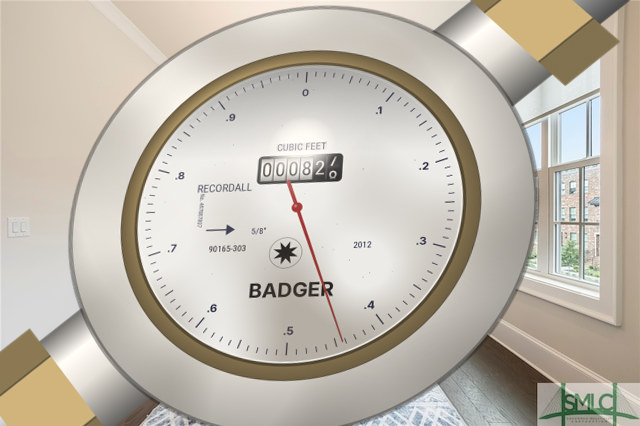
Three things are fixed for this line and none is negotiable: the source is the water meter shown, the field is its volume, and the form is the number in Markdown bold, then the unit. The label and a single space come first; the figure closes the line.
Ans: **827.44** ft³
